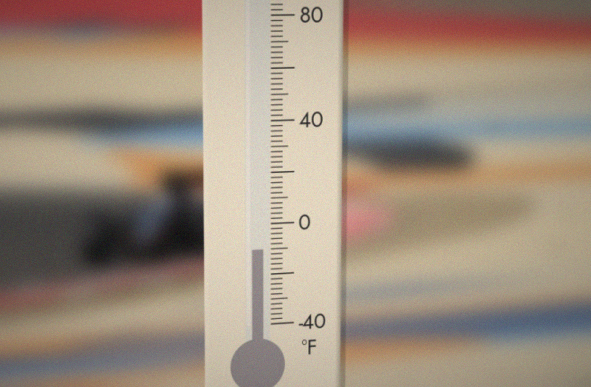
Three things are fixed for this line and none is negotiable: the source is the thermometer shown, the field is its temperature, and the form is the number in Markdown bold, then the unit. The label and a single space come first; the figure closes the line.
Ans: **-10** °F
